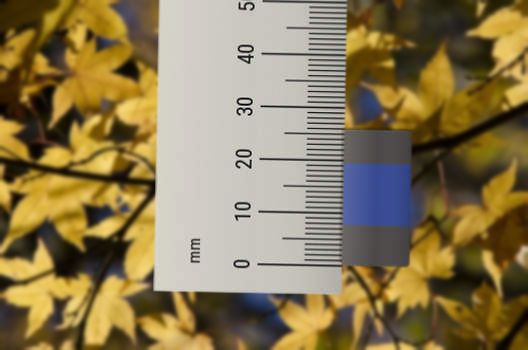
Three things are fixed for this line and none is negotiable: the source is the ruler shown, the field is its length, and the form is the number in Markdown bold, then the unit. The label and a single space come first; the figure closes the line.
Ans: **26** mm
